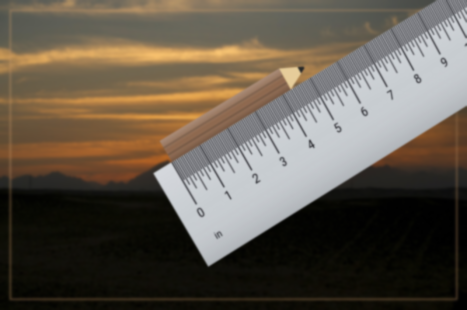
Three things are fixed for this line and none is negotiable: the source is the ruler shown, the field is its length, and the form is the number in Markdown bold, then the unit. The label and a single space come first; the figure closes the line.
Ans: **5** in
